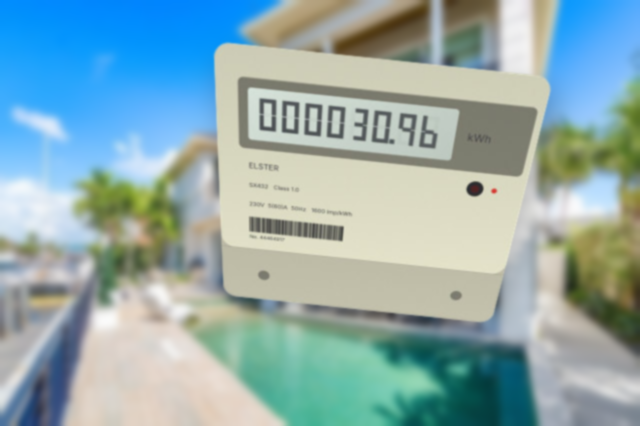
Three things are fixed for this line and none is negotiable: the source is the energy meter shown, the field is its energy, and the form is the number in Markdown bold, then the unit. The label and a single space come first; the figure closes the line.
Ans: **30.96** kWh
